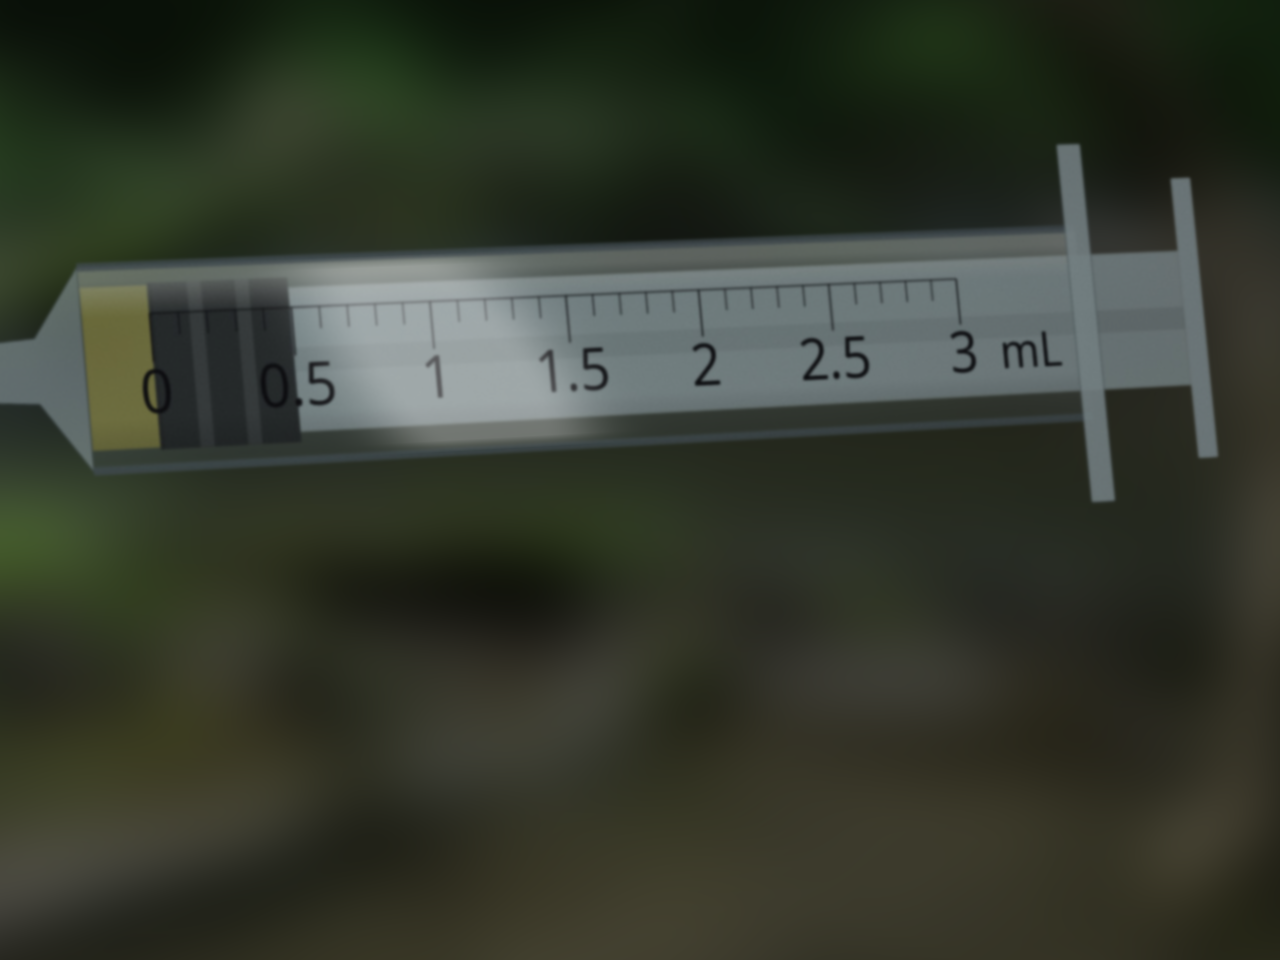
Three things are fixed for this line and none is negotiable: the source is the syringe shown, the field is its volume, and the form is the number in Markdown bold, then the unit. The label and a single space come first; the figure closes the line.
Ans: **0** mL
